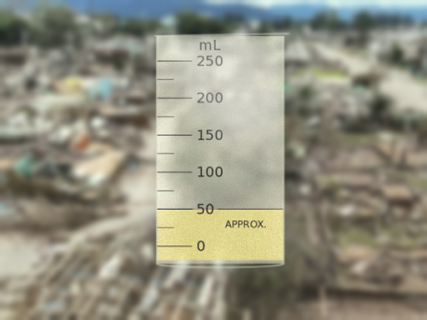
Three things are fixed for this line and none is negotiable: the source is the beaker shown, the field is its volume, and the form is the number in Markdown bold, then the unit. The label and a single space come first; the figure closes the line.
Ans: **50** mL
